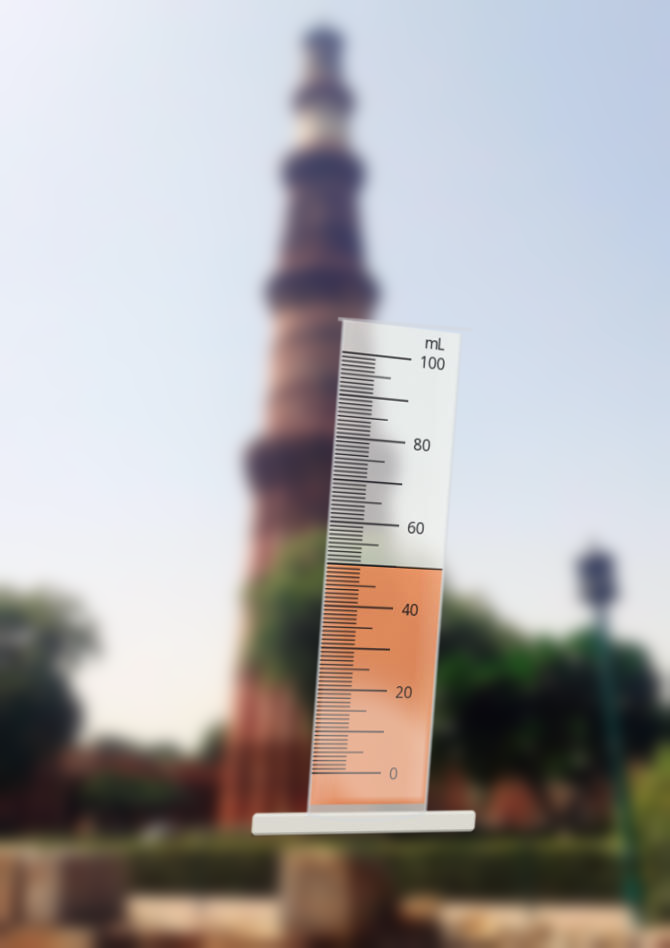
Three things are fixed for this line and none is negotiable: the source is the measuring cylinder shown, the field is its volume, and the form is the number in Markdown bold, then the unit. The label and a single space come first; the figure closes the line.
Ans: **50** mL
